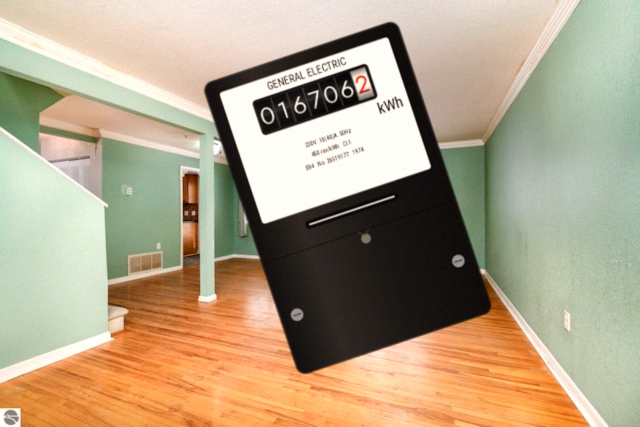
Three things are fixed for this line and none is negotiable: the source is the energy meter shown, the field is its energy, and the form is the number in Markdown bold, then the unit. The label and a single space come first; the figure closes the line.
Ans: **16706.2** kWh
